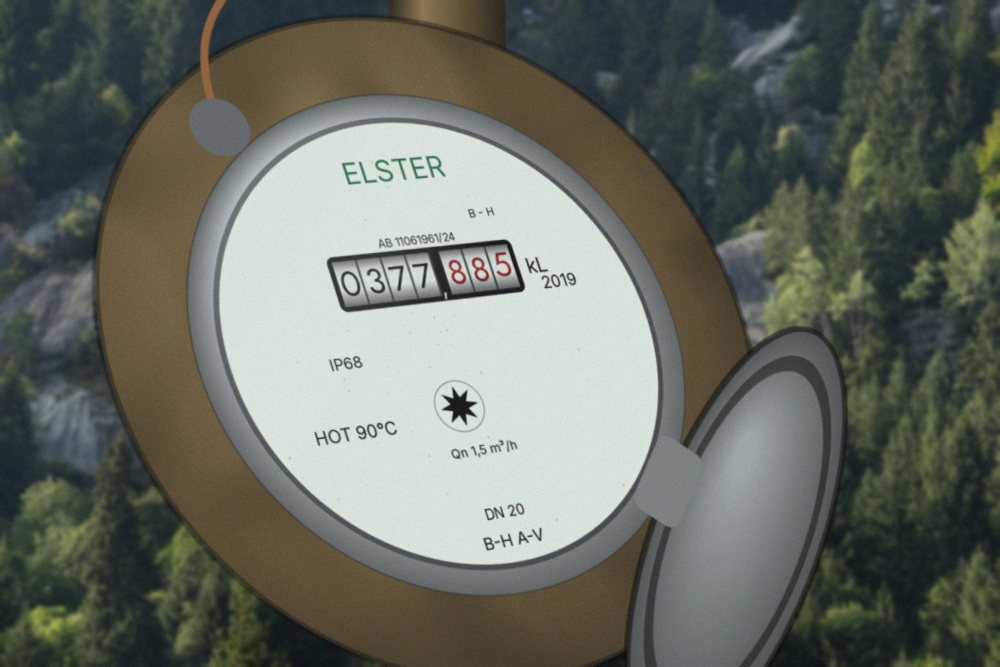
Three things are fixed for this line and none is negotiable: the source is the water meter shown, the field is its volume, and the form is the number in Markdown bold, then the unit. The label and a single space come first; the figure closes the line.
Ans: **377.885** kL
